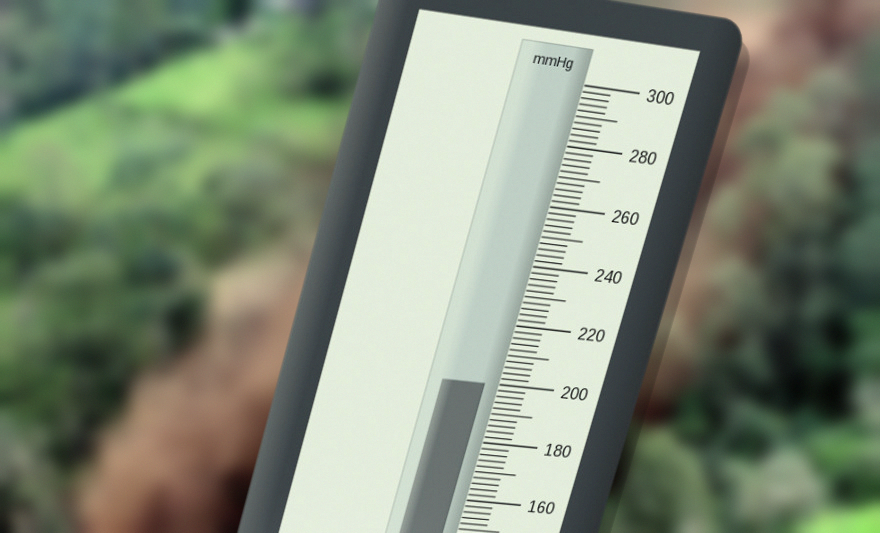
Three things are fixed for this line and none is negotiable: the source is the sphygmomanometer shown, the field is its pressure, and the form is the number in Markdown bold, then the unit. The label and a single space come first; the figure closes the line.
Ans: **200** mmHg
